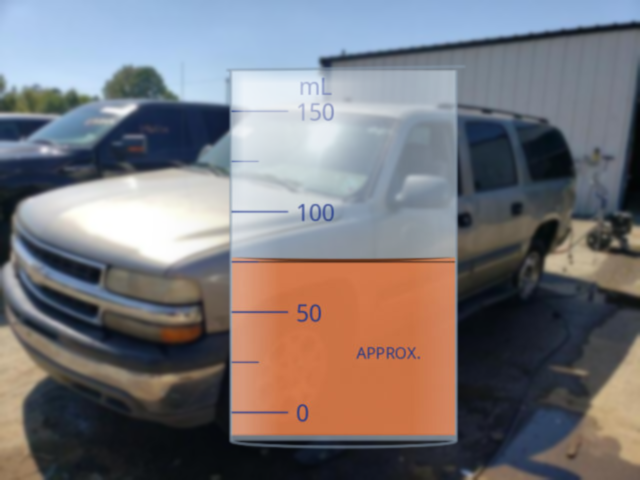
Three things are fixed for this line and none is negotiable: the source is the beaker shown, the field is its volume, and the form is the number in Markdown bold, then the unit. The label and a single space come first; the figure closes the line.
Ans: **75** mL
